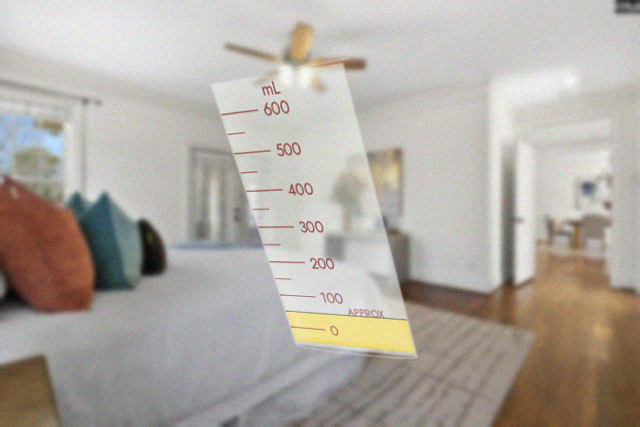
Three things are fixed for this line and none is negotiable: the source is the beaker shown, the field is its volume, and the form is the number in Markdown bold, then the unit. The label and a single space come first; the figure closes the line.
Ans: **50** mL
